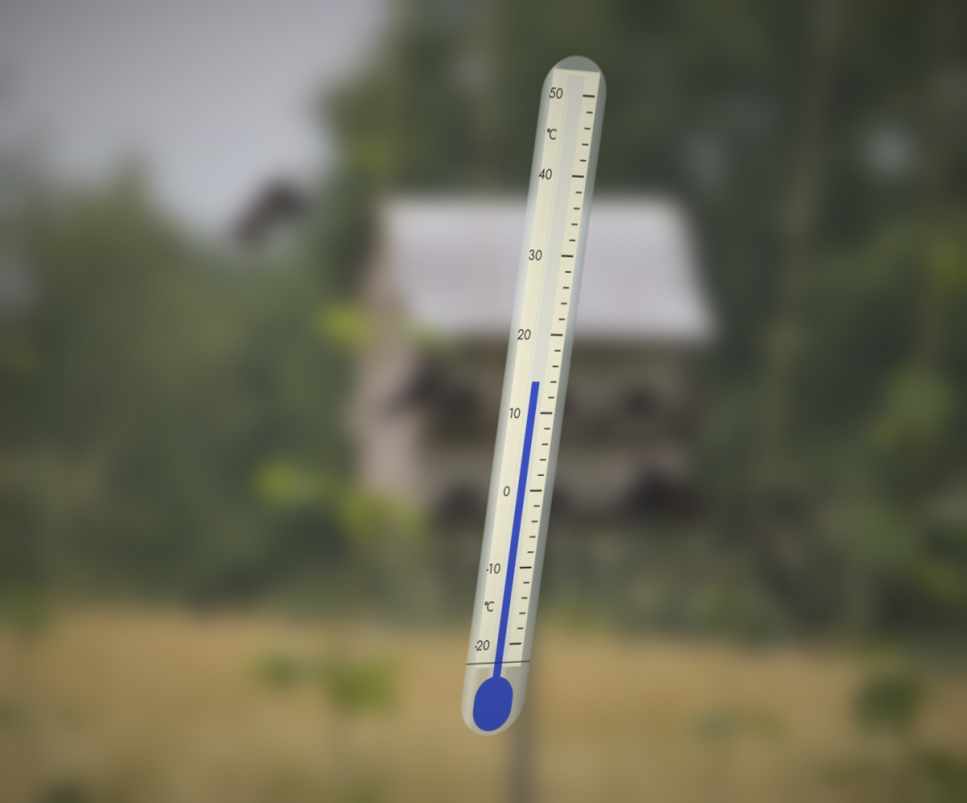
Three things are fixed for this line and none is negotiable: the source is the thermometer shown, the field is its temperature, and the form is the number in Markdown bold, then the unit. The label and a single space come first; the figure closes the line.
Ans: **14** °C
